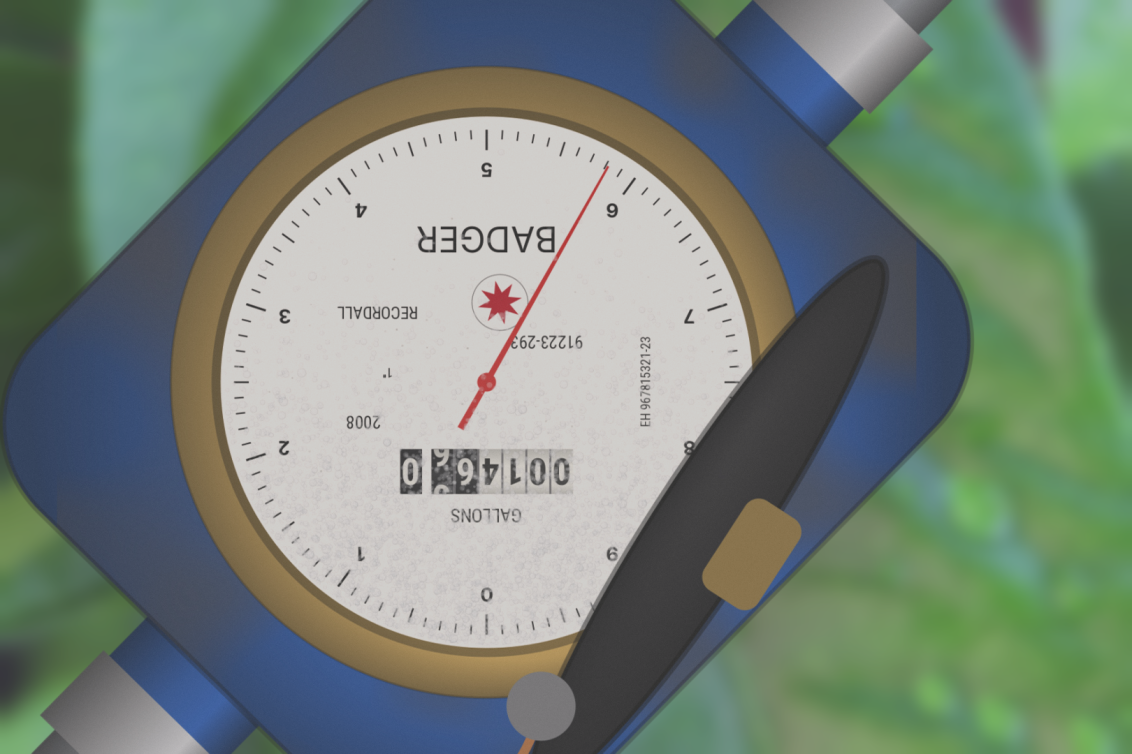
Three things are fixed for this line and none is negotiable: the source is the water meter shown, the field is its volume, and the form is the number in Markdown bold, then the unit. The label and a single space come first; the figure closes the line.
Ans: **14655.8** gal
